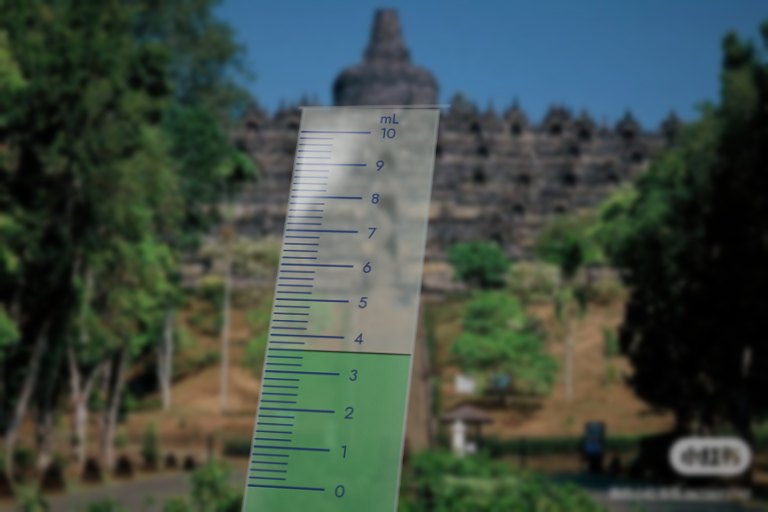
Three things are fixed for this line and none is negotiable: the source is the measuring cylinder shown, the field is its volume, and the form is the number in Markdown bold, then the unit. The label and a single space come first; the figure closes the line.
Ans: **3.6** mL
